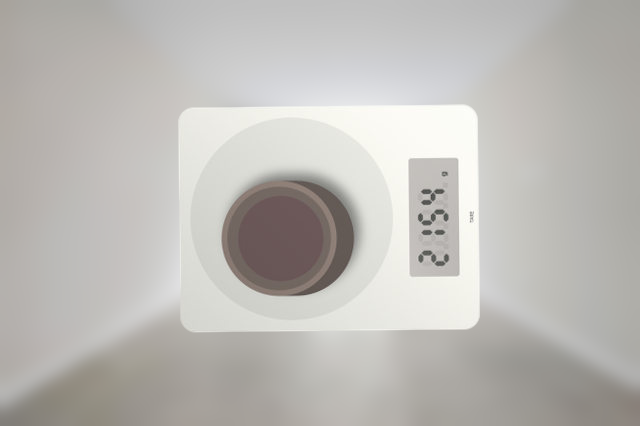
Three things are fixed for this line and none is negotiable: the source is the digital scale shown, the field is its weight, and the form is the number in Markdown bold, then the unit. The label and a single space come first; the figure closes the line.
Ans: **2154** g
